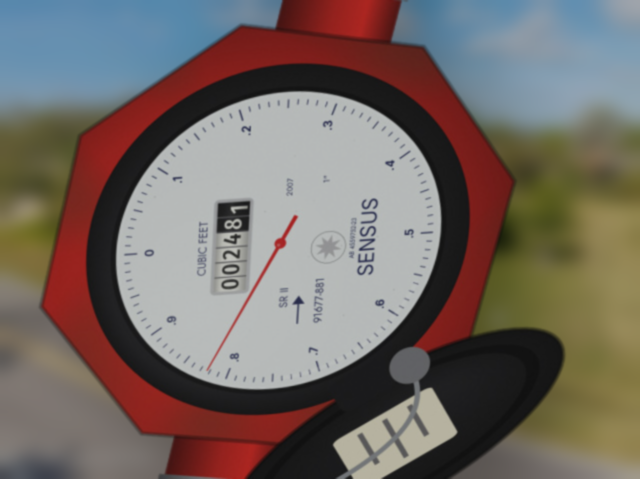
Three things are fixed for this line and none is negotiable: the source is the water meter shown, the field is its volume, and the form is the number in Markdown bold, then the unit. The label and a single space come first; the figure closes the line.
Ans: **2480.82** ft³
